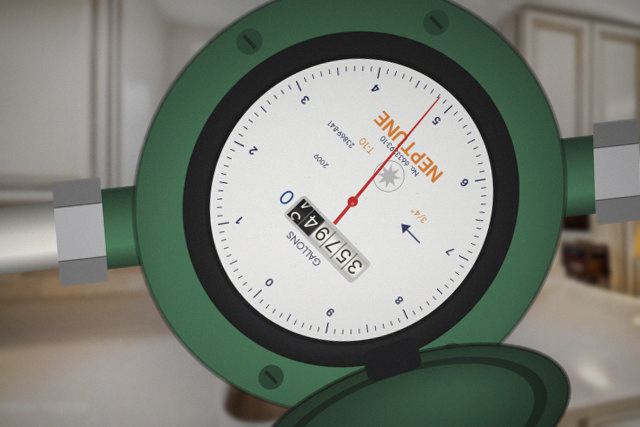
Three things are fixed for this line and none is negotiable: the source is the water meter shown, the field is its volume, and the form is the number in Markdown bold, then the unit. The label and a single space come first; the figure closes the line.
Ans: **3579434.8** gal
